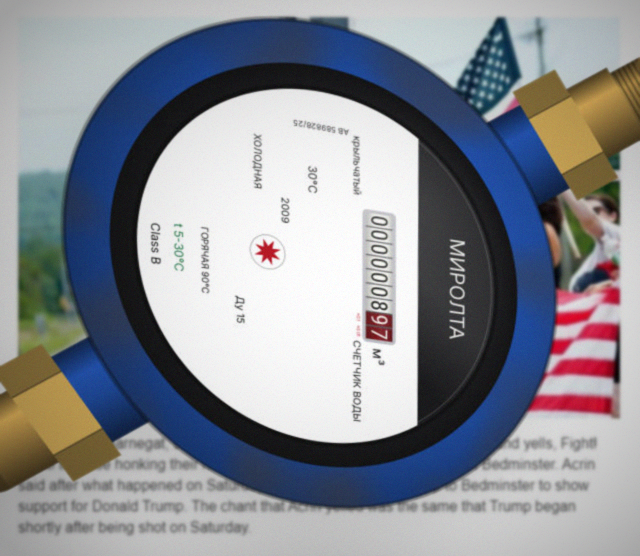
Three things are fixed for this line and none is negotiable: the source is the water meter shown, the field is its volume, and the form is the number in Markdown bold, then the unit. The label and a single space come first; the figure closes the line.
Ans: **8.97** m³
